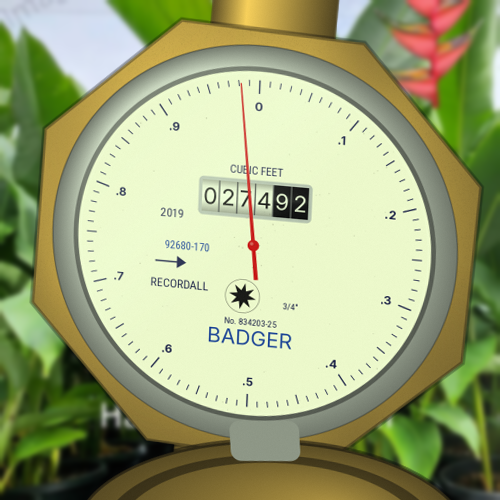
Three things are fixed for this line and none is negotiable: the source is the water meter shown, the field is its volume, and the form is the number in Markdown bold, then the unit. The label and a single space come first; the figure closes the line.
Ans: **27491.98** ft³
